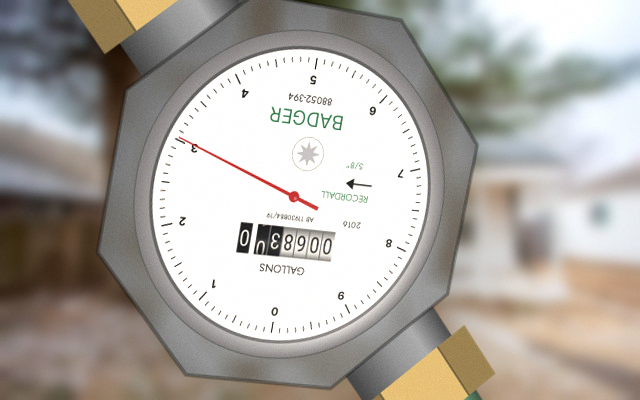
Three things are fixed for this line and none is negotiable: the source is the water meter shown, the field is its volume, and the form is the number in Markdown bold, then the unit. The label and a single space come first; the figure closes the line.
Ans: **68303.0** gal
